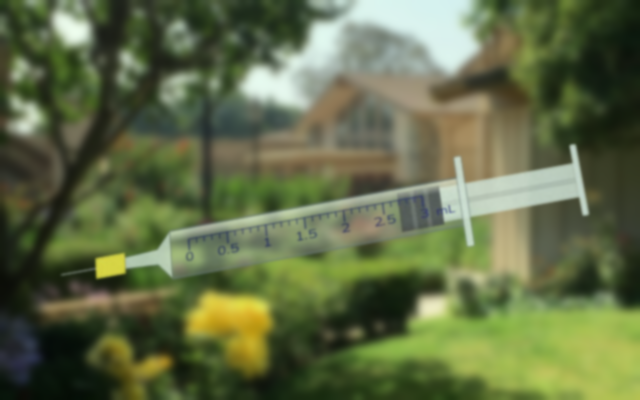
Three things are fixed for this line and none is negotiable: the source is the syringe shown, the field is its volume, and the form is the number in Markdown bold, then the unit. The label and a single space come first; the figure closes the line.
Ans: **2.7** mL
